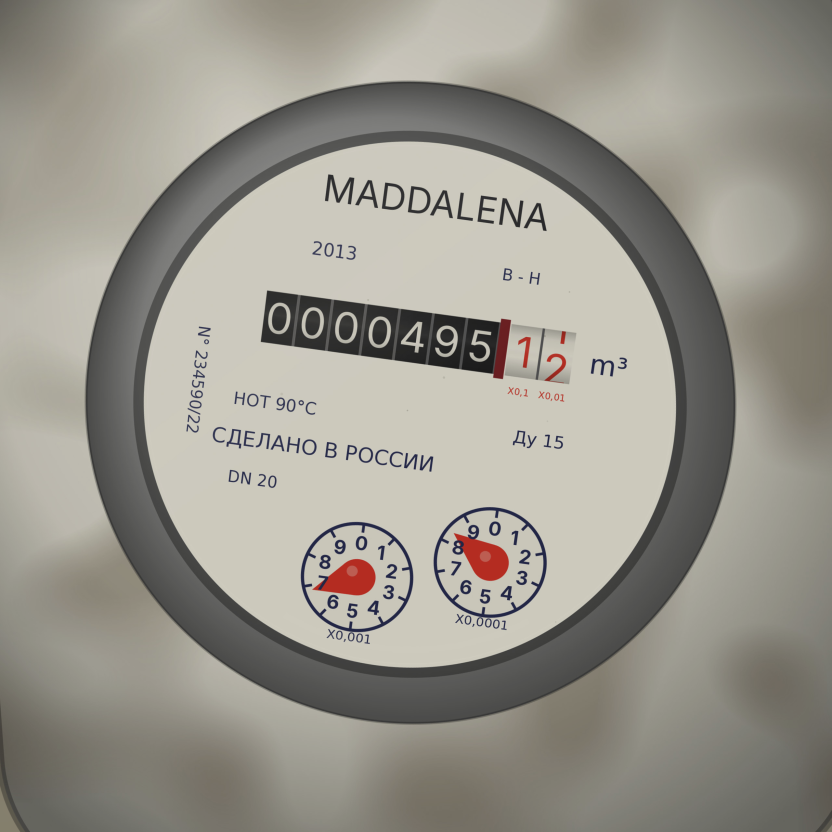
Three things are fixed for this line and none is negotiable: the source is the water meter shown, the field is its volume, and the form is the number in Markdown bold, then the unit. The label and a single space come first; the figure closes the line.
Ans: **495.1168** m³
